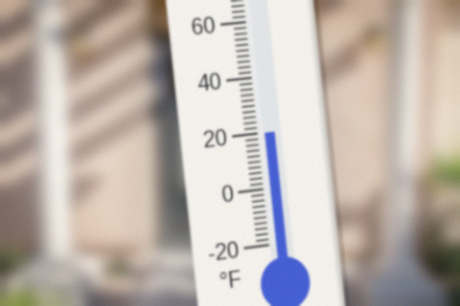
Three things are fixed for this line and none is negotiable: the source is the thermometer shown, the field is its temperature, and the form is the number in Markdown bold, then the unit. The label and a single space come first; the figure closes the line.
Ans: **20** °F
